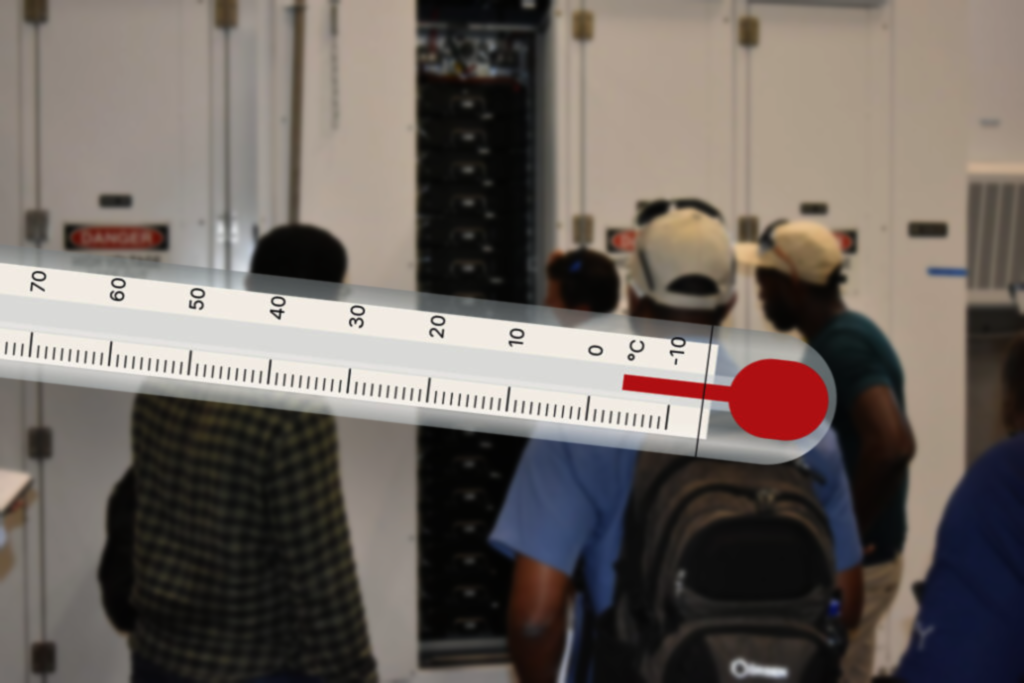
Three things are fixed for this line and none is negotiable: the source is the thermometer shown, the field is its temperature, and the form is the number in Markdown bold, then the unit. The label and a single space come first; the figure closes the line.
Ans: **-4** °C
